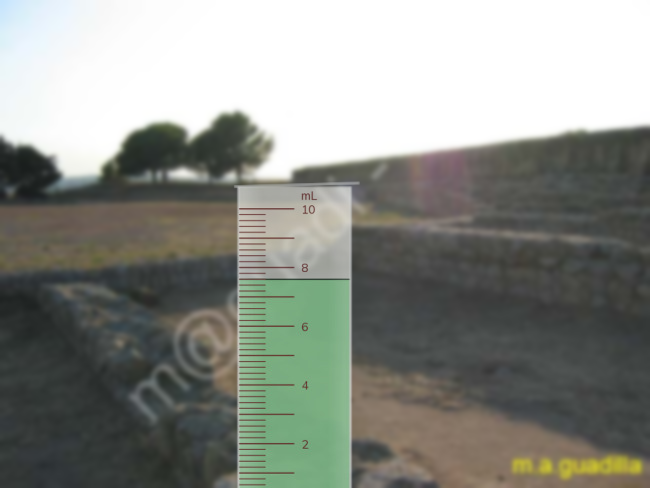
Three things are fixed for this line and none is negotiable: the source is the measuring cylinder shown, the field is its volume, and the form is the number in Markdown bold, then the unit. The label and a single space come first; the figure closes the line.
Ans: **7.6** mL
